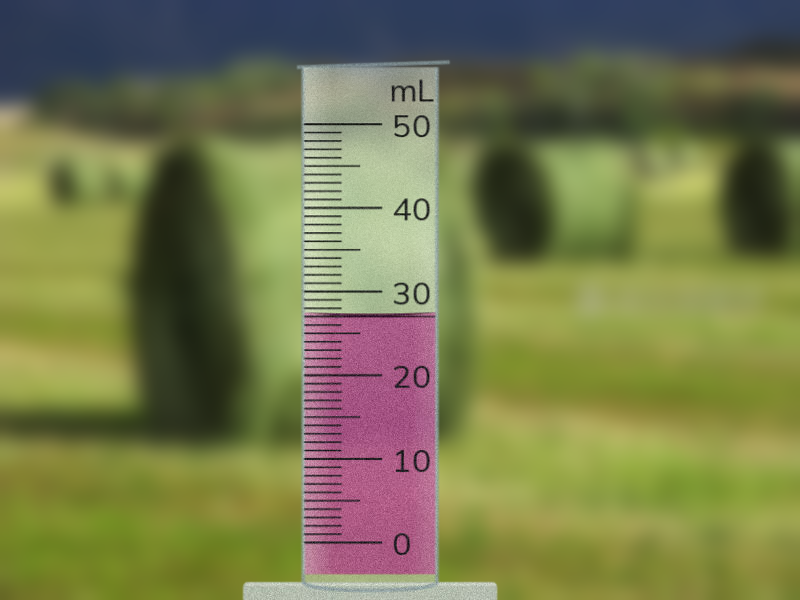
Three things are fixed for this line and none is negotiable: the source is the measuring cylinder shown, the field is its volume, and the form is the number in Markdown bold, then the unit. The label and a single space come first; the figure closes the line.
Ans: **27** mL
